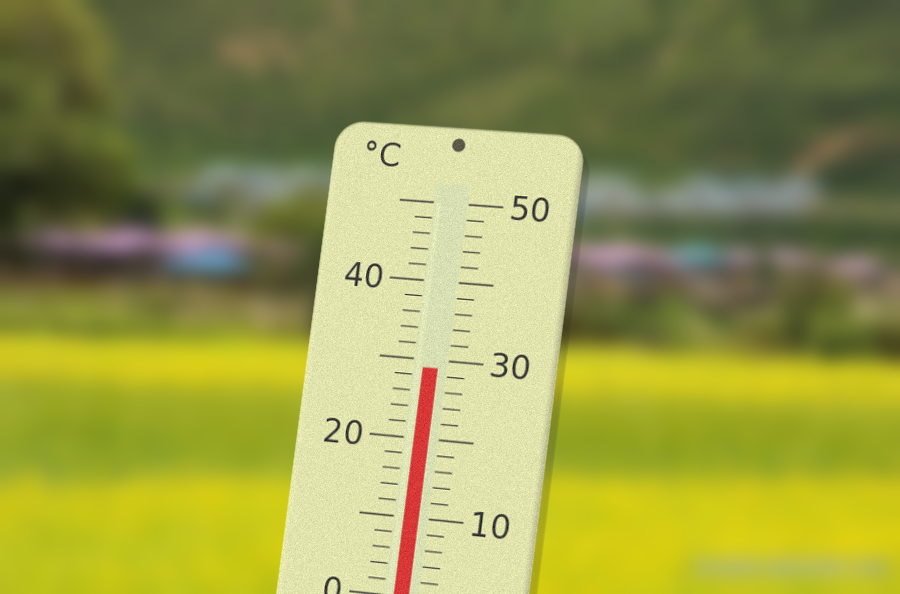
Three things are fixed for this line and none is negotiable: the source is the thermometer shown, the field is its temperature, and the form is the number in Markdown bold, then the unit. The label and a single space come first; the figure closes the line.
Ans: **29** °C
